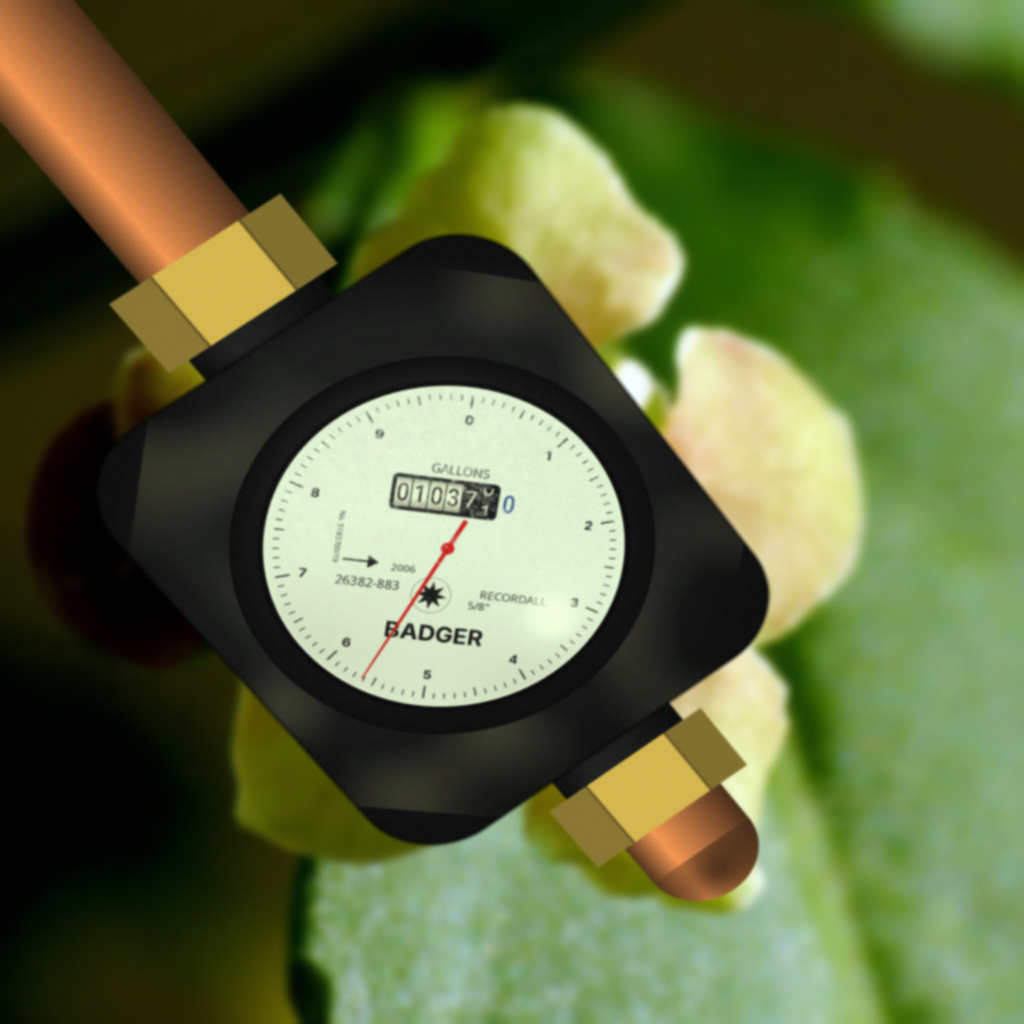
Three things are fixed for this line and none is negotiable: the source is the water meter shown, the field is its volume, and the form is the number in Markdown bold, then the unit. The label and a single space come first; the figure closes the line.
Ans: **103705.6** gal
